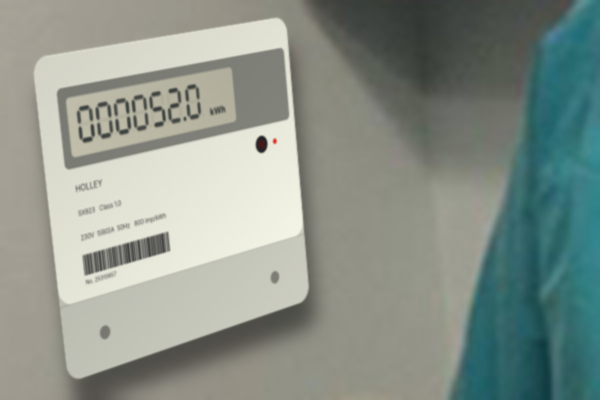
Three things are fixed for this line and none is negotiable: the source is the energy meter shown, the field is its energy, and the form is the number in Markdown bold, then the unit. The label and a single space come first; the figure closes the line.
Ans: **52.0** kWh
